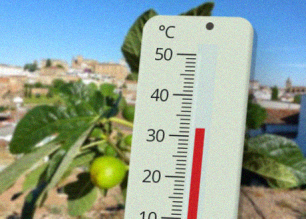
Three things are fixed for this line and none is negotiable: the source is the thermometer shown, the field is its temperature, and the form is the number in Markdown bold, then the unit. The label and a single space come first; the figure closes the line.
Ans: **32** °C
